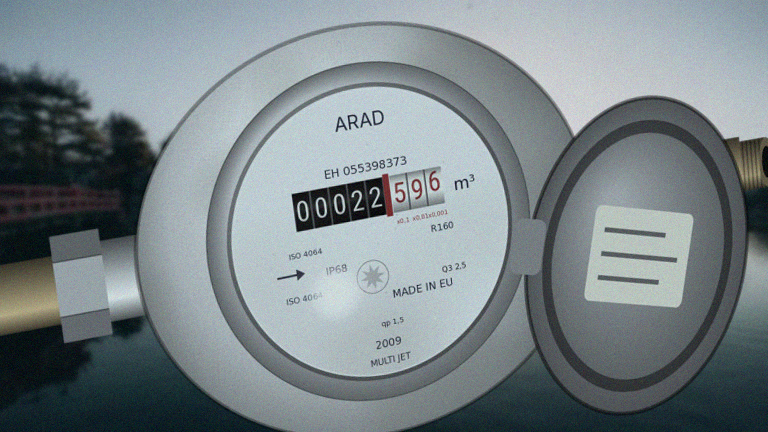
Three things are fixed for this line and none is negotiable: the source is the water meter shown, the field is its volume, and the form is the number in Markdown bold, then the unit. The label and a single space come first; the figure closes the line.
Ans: **22.596** m³
